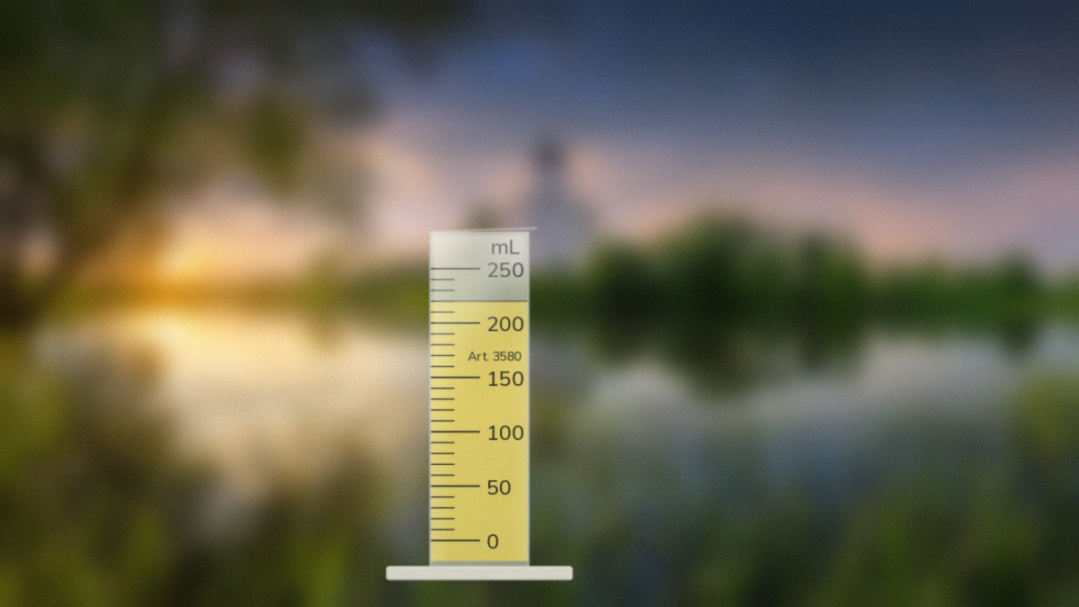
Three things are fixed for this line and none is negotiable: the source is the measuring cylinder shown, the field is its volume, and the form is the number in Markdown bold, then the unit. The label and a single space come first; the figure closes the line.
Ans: **220** mL
